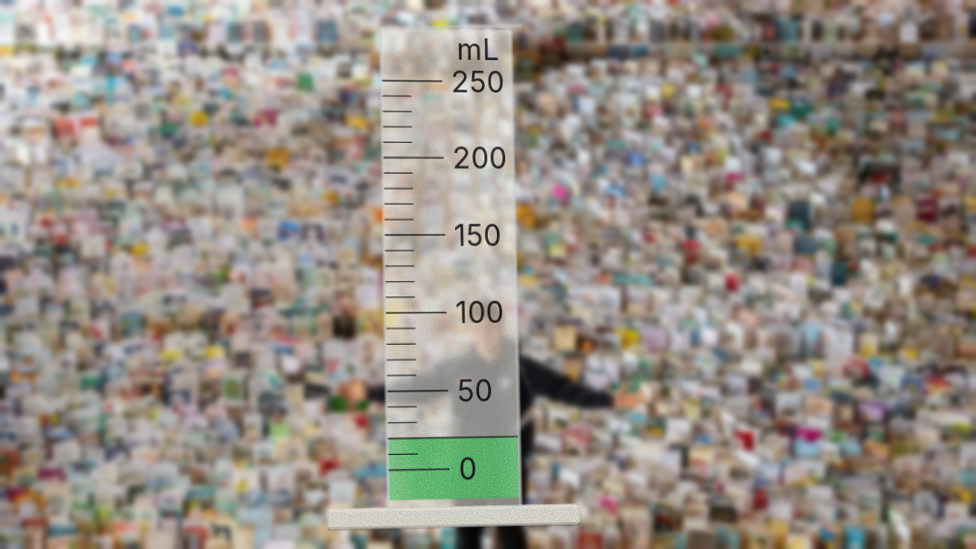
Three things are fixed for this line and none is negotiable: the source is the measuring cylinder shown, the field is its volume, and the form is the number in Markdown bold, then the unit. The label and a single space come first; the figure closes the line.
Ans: **20** mL
